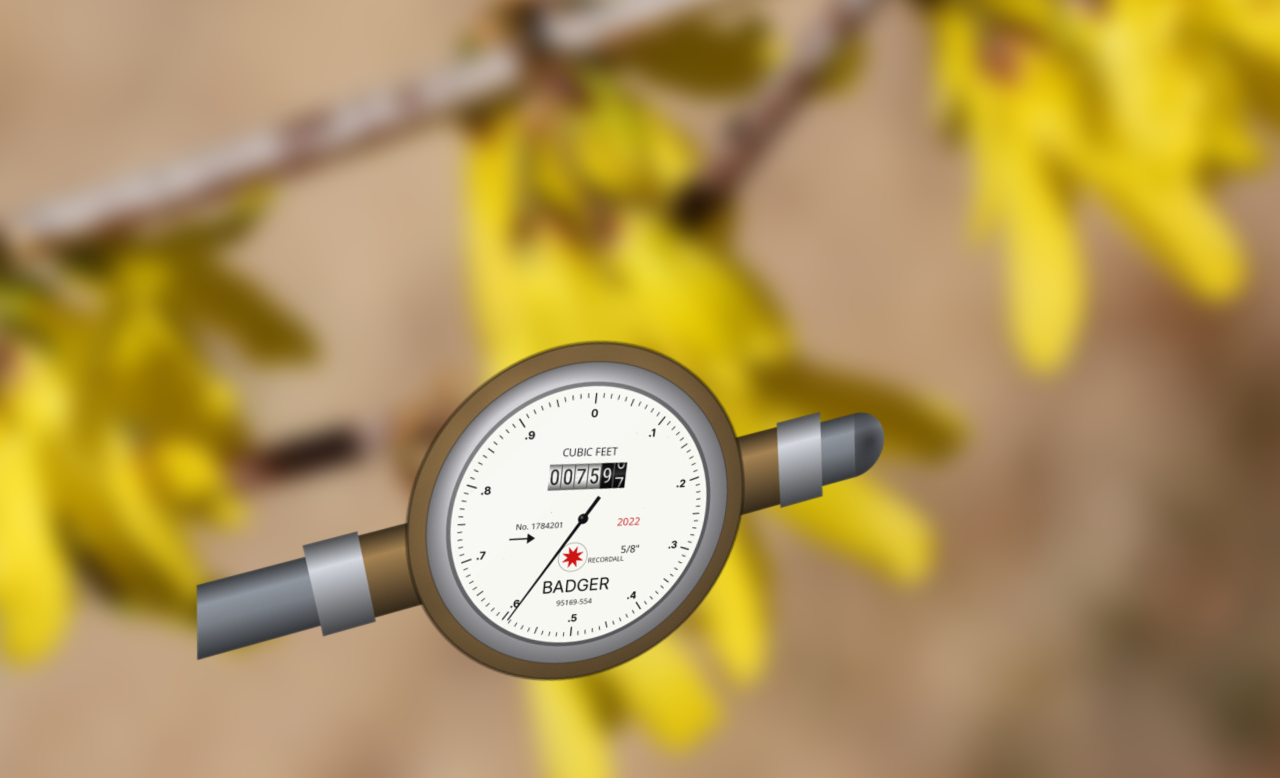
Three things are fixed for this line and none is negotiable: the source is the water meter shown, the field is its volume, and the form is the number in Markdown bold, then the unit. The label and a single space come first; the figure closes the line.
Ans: **7596.59** ft³
